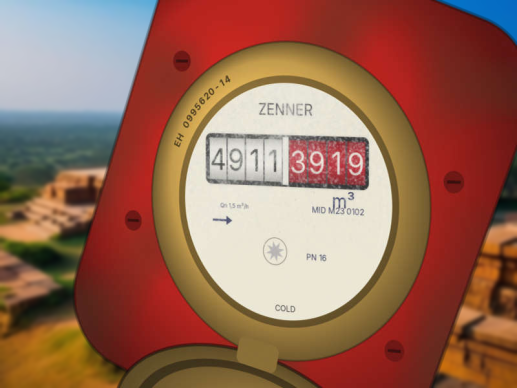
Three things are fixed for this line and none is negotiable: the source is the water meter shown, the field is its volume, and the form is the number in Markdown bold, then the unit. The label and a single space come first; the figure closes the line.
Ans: **4911.3919** m³
